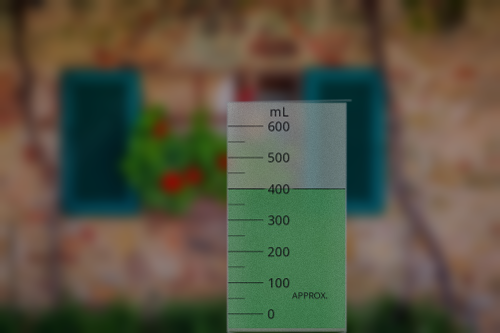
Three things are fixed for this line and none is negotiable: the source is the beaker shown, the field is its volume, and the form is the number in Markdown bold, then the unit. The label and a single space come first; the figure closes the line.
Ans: **400** mL
